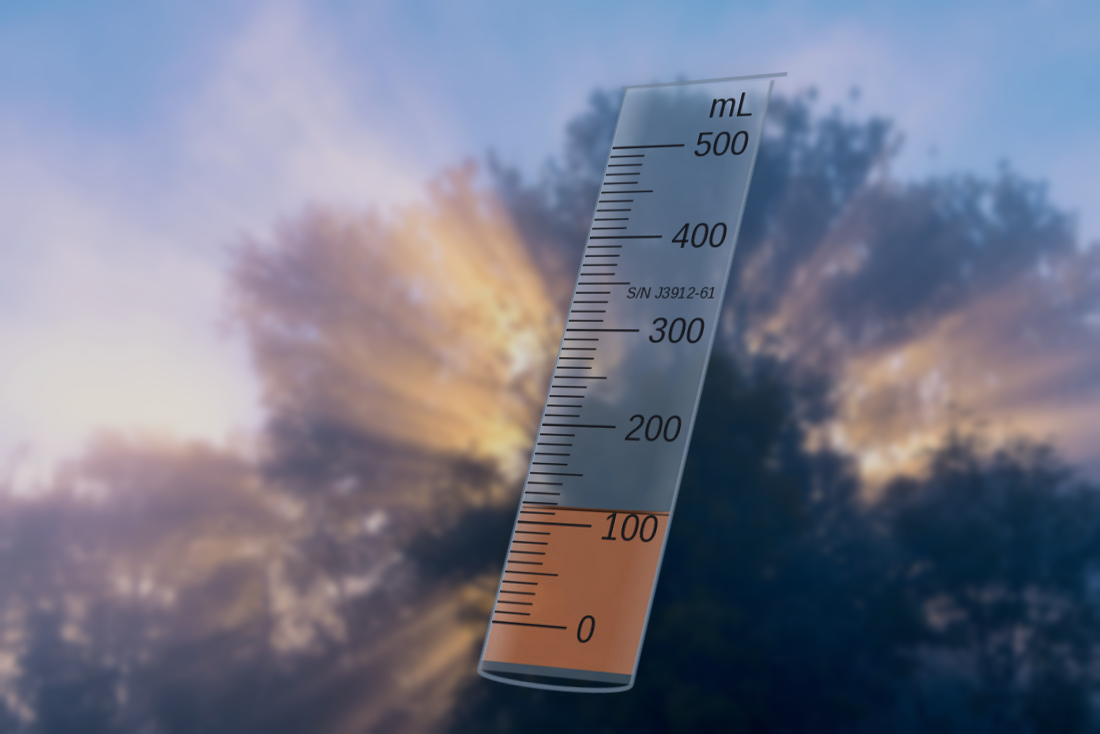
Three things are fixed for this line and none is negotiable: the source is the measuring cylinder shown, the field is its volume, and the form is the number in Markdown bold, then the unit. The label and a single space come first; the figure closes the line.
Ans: **115** mL
